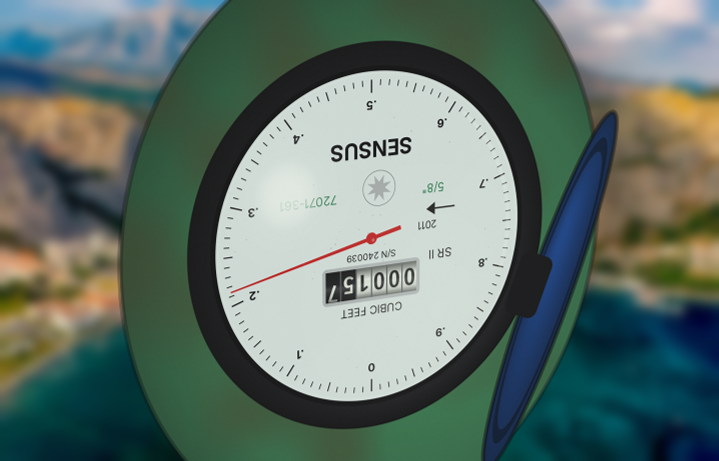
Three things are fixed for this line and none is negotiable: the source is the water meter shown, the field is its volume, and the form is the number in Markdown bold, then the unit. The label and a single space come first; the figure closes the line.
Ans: **157.21** ft³
